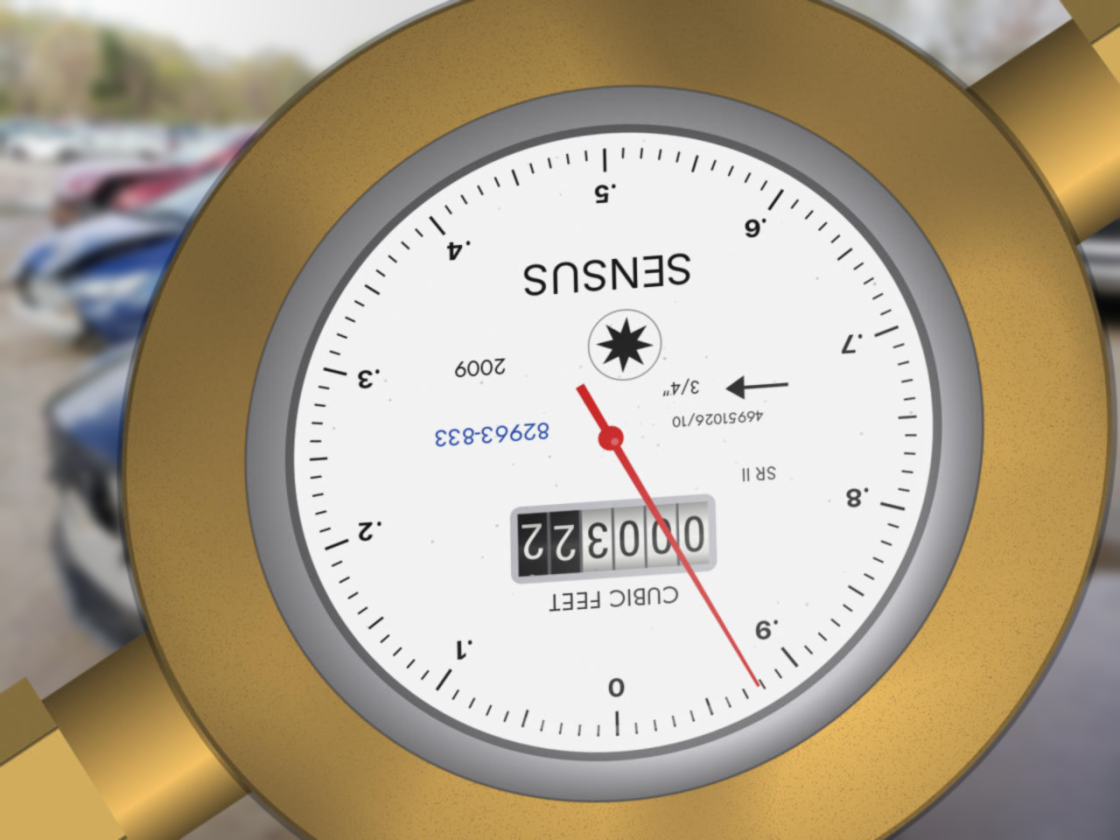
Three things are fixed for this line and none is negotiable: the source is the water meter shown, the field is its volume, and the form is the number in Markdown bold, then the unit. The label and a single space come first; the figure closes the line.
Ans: **321.92** ft³
